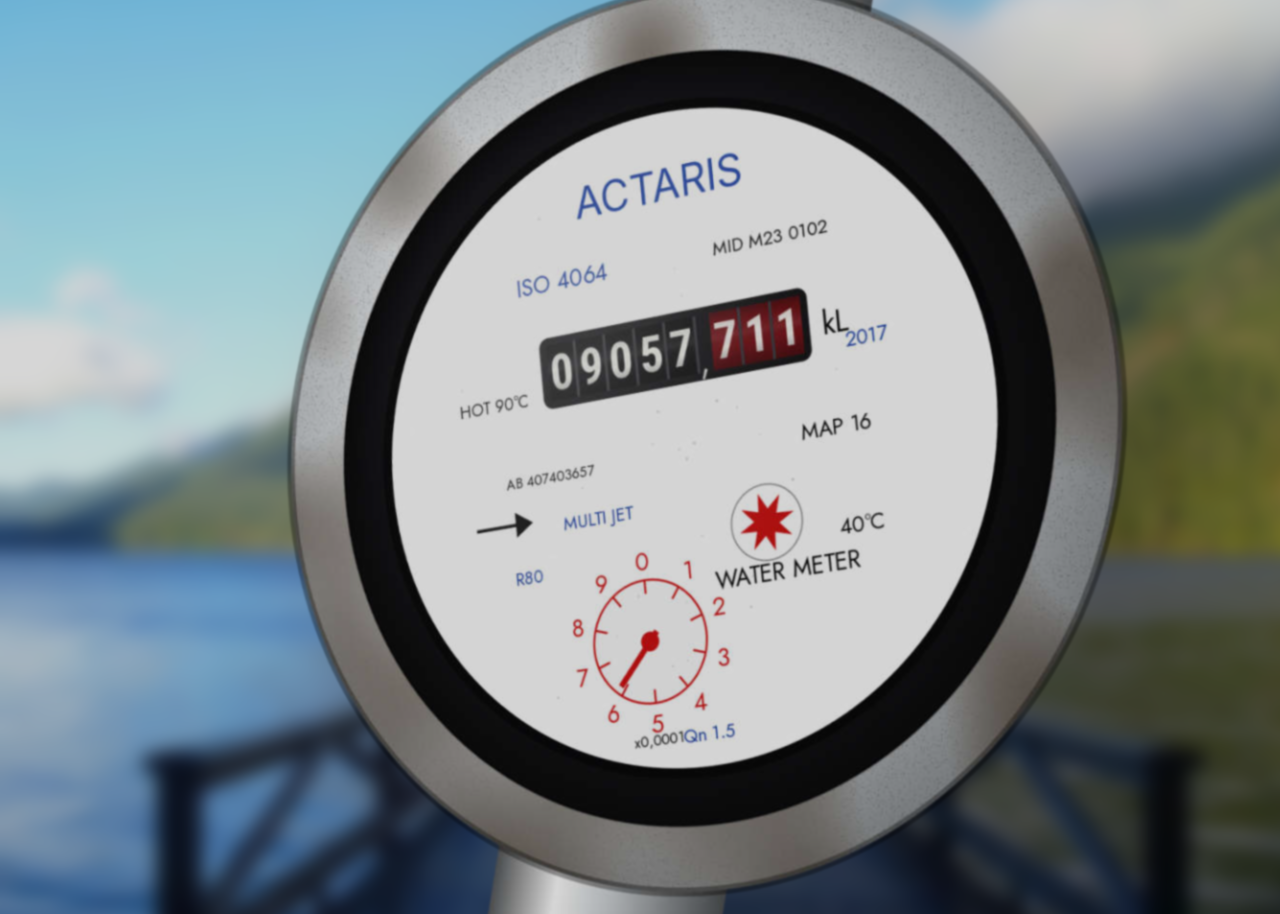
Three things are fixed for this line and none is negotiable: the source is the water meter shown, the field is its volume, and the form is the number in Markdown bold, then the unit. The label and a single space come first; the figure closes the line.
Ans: **9057.7116** kL
